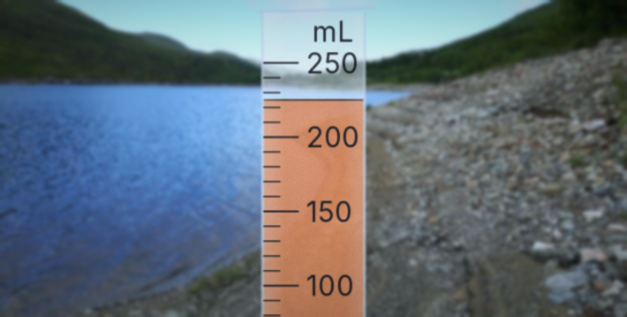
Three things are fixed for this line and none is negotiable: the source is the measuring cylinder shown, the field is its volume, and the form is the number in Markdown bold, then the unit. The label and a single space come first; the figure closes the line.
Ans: **225** mL
